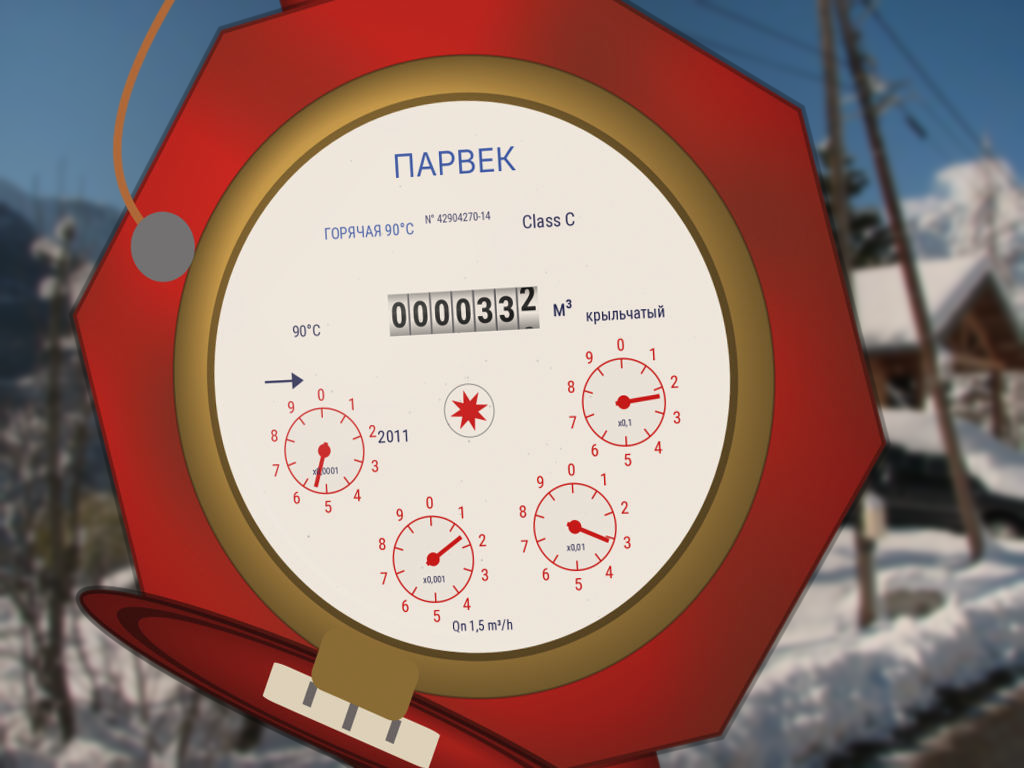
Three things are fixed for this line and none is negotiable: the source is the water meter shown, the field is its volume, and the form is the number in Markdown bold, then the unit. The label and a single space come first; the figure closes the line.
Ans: **332.2315** m³
